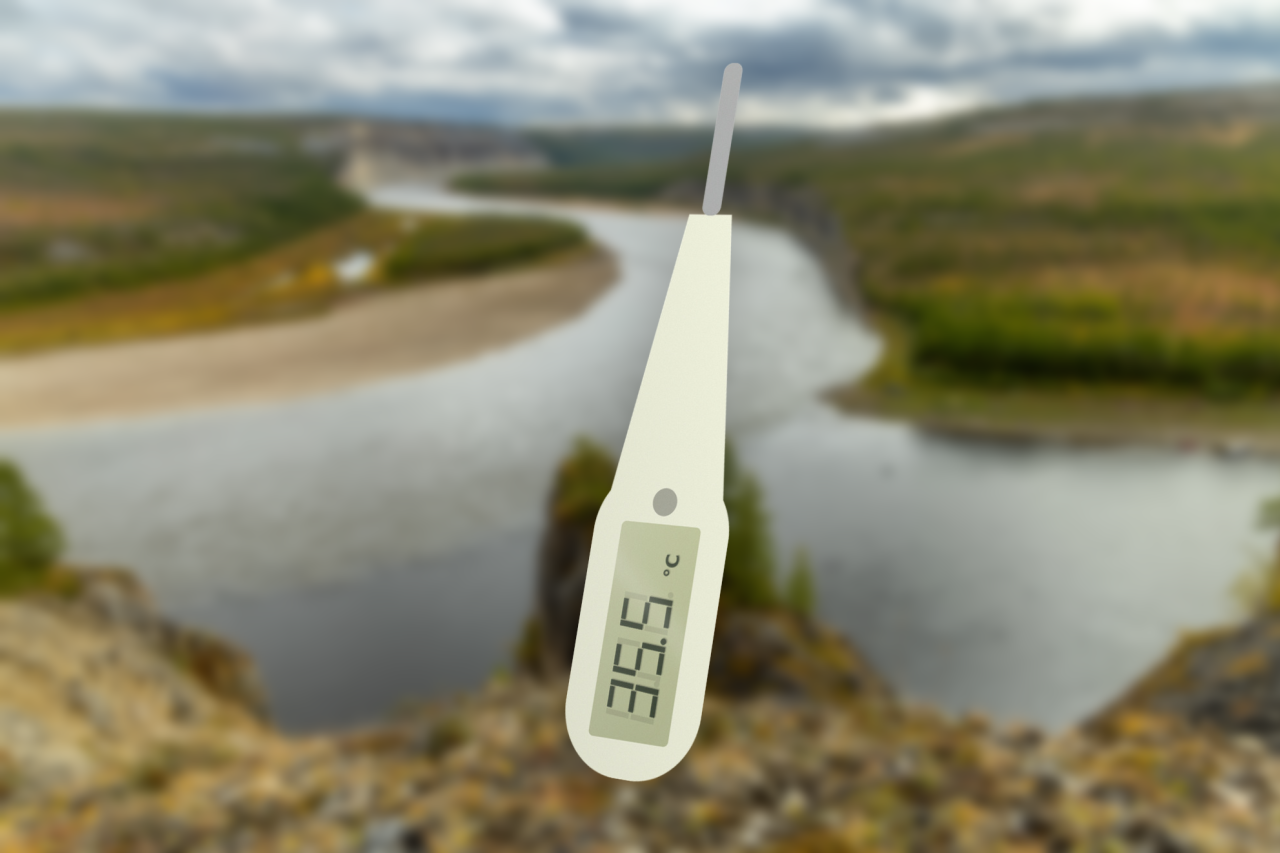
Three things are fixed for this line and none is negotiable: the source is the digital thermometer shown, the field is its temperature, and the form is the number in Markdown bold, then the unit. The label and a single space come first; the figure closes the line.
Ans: **35.5** °C
